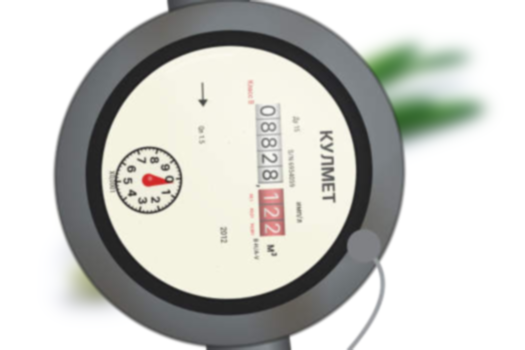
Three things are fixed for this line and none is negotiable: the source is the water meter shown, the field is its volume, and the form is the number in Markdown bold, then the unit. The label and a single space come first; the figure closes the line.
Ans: **8828.1220** m³
